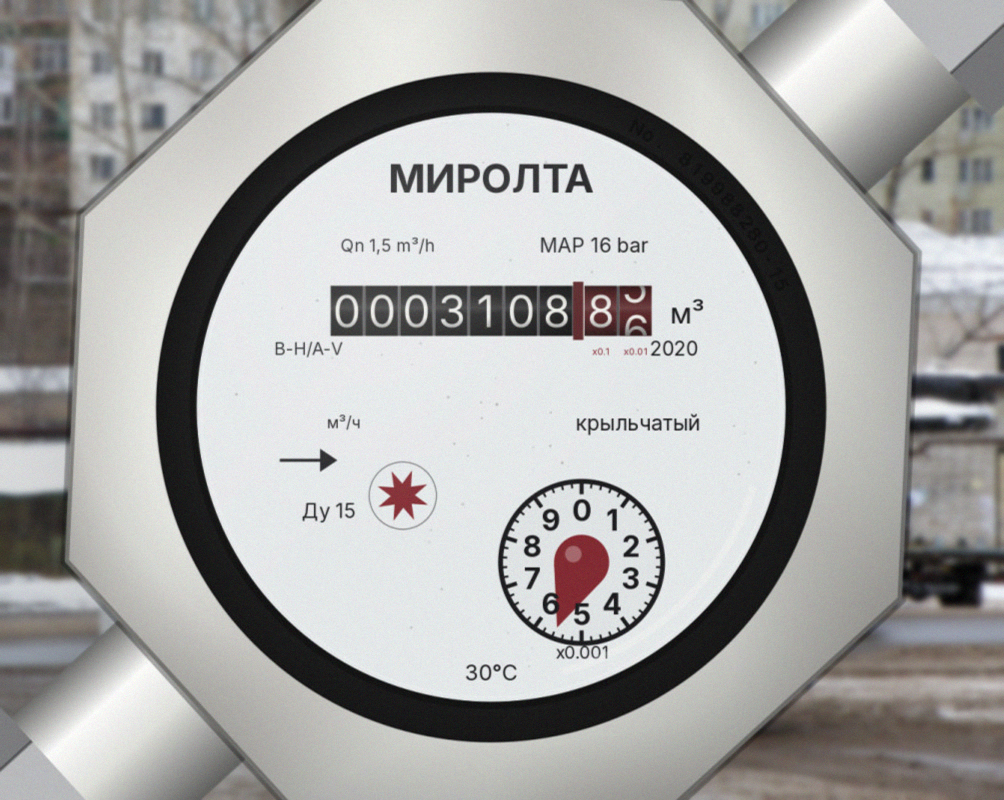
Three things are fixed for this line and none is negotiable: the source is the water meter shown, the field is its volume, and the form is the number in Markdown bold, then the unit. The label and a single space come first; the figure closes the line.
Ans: **3108.855** m³
